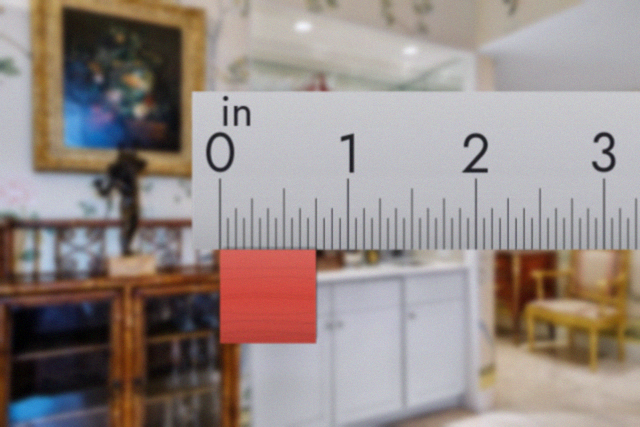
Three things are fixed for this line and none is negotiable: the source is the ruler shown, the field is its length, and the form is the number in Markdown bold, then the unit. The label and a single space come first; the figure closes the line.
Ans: **0.75** in
